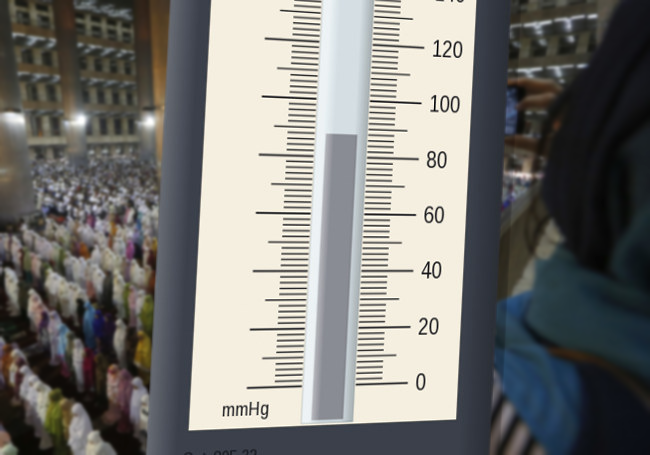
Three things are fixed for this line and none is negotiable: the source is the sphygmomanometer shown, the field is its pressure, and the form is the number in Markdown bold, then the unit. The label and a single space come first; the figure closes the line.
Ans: **88** mmHg
